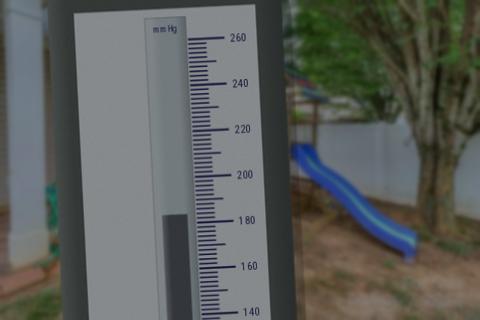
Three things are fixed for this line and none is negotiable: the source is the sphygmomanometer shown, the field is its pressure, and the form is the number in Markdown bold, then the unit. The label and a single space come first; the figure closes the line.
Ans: **184** mmHg
